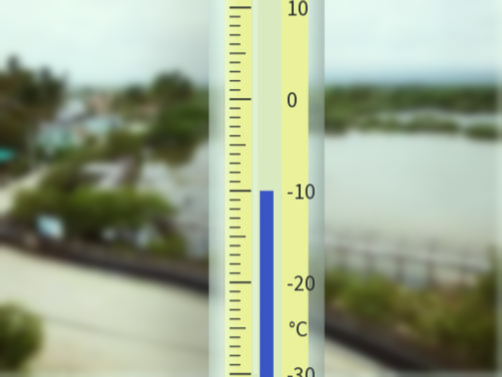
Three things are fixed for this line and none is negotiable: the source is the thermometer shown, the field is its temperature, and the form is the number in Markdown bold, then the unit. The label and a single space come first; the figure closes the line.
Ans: **-10** °C
